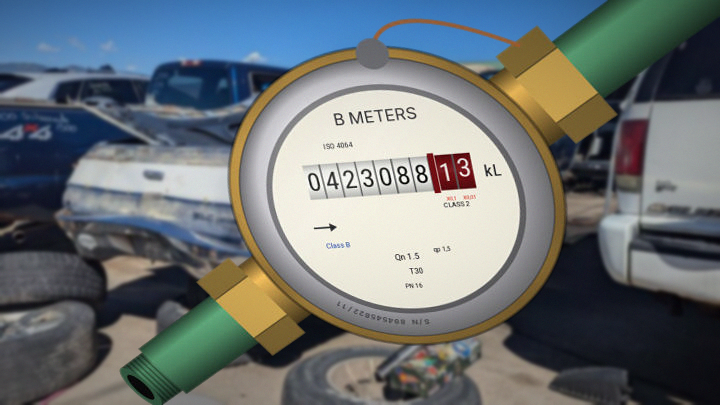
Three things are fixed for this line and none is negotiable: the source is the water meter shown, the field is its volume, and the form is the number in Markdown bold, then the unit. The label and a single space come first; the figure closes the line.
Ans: **423088.13** kL
